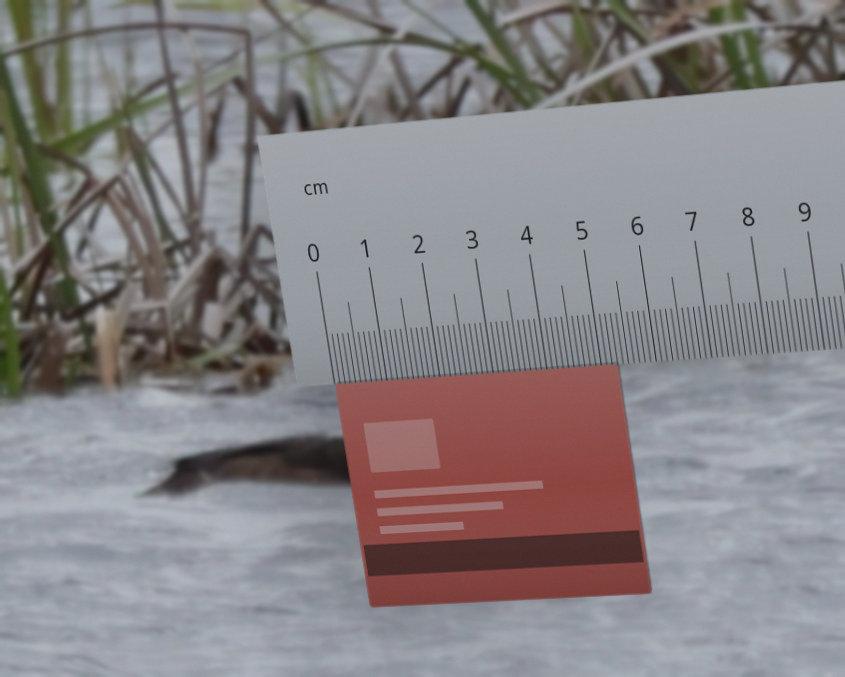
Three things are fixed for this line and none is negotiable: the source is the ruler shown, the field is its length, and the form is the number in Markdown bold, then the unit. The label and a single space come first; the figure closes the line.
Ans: **5.3** cm
